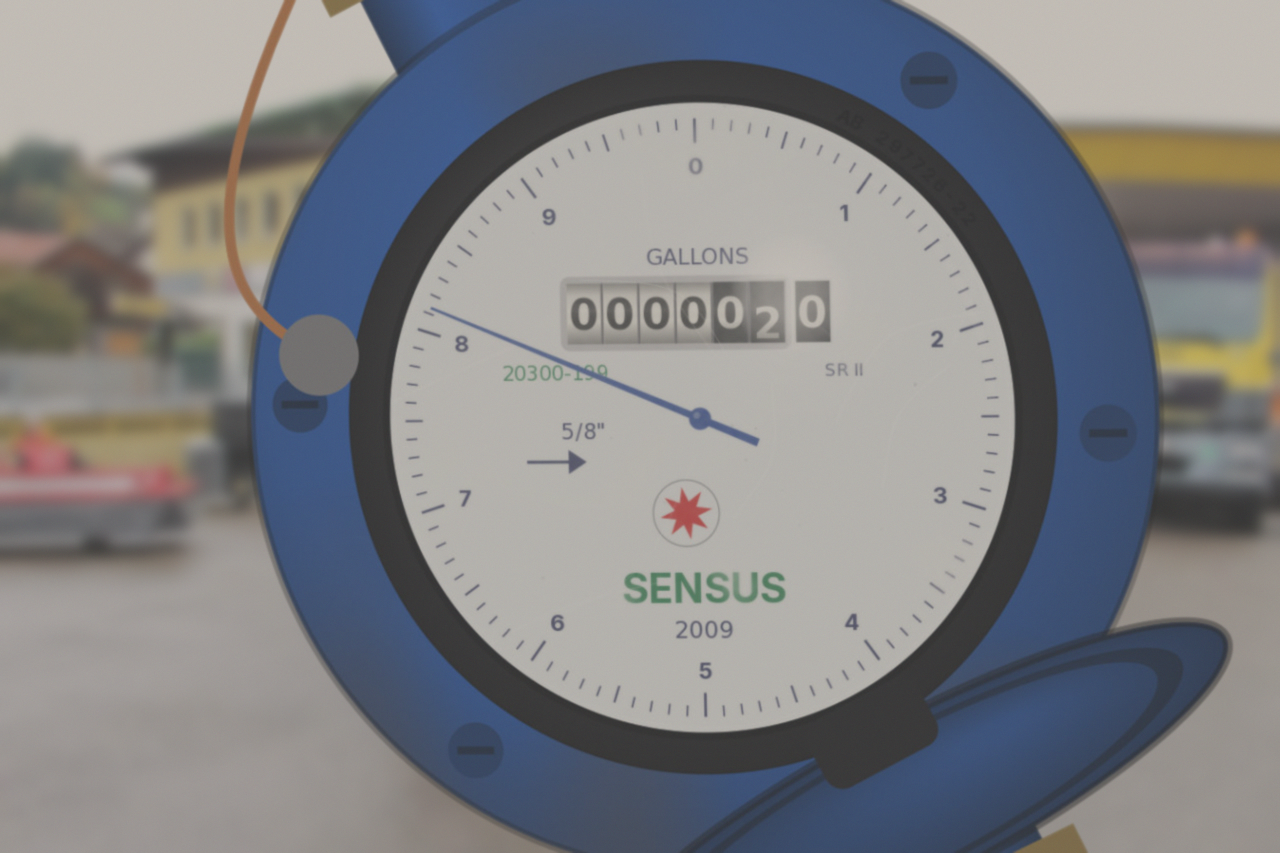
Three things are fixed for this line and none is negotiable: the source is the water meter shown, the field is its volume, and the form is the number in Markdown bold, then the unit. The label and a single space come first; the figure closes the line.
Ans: **18.1** gal
